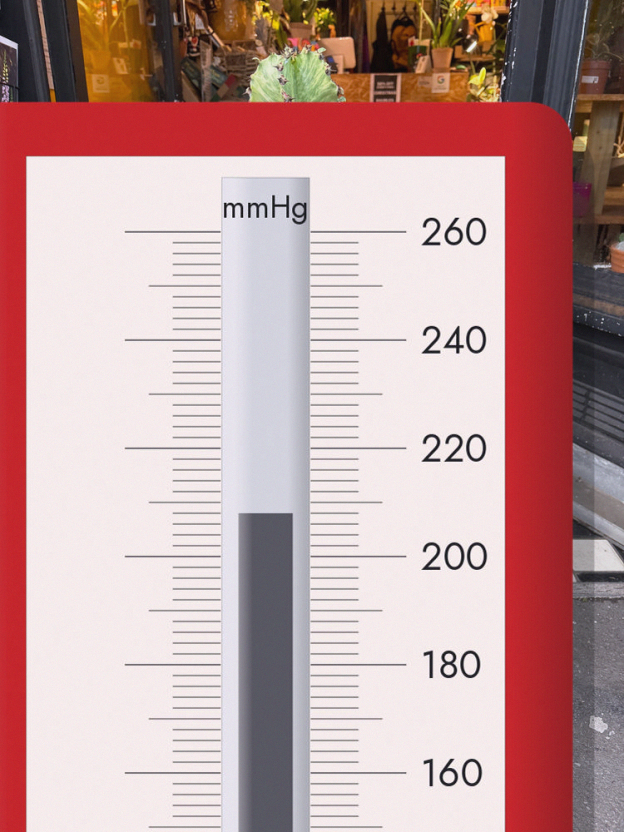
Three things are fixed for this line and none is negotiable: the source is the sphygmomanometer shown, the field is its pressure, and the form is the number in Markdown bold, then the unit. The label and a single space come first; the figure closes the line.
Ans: **208** mmHg
